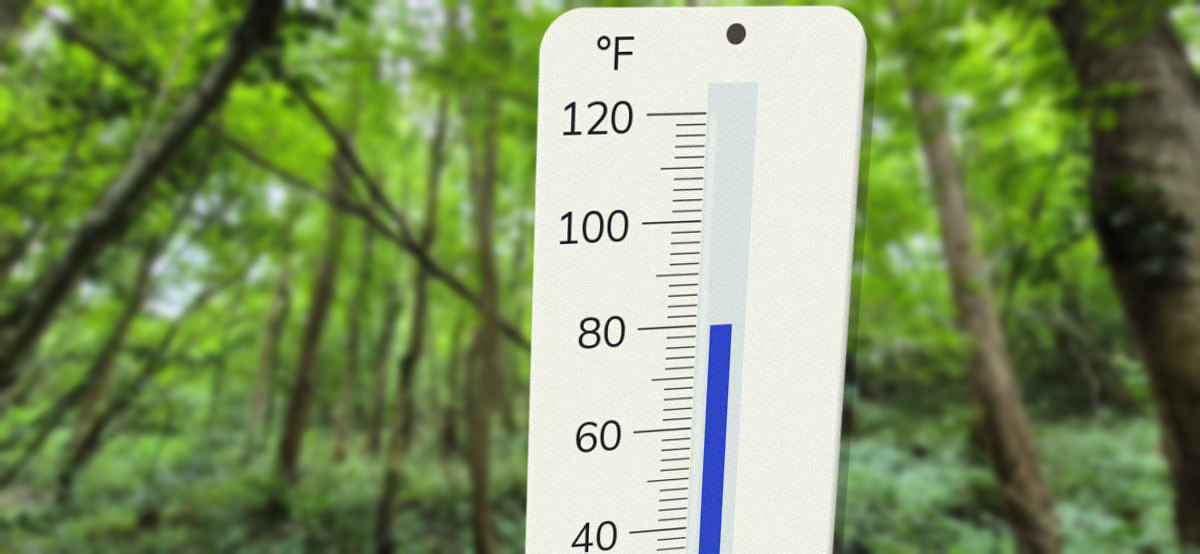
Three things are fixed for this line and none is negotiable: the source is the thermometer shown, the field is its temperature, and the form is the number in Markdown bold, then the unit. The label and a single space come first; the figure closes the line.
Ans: **80** °F
